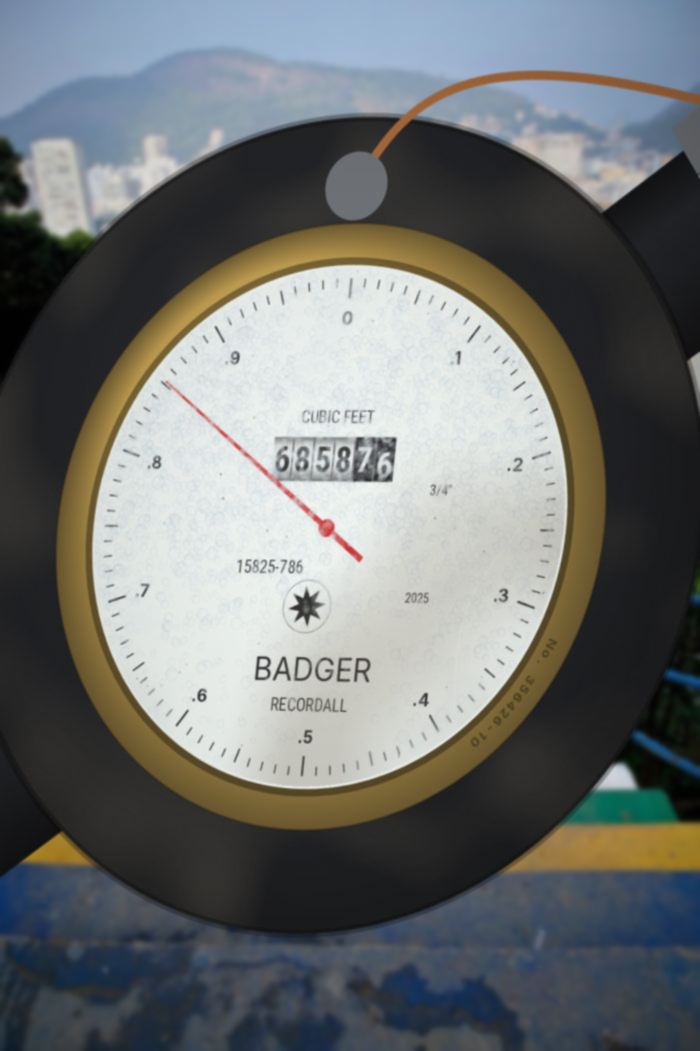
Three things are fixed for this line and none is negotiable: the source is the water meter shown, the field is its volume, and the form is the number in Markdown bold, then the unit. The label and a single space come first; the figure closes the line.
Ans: **685875.85** ft³
